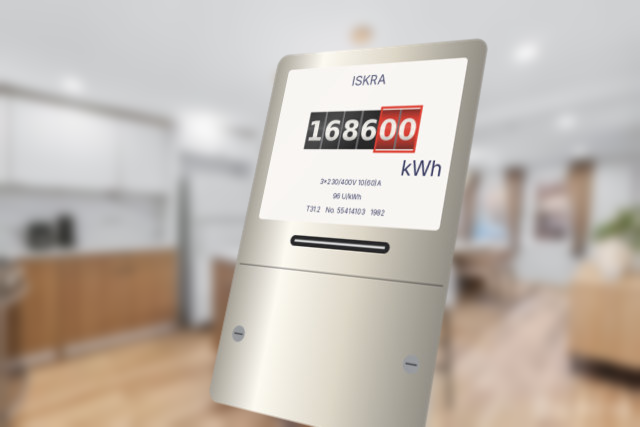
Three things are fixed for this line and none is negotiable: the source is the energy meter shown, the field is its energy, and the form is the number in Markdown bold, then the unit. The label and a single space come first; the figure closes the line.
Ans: **1686.00** kWh
